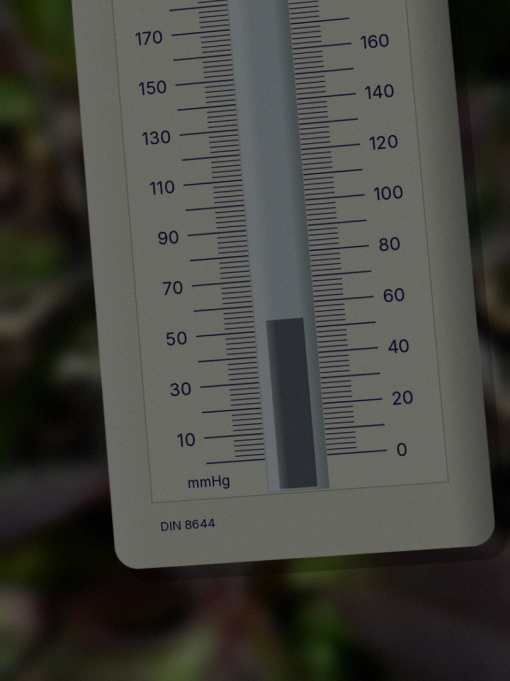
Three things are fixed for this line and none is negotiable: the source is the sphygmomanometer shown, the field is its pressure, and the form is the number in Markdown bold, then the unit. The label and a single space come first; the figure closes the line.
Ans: **54** mmHg
